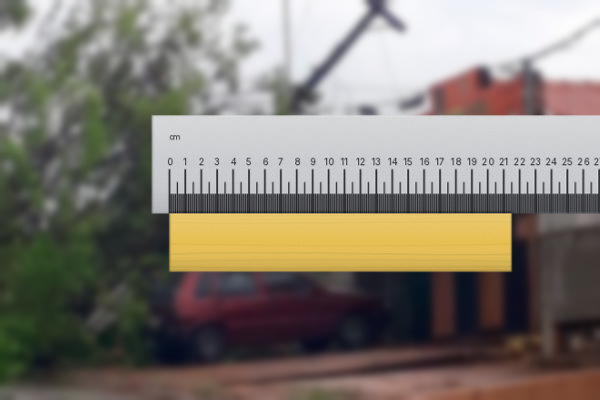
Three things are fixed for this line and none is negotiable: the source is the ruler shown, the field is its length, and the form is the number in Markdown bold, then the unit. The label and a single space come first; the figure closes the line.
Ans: **21.5** cm
